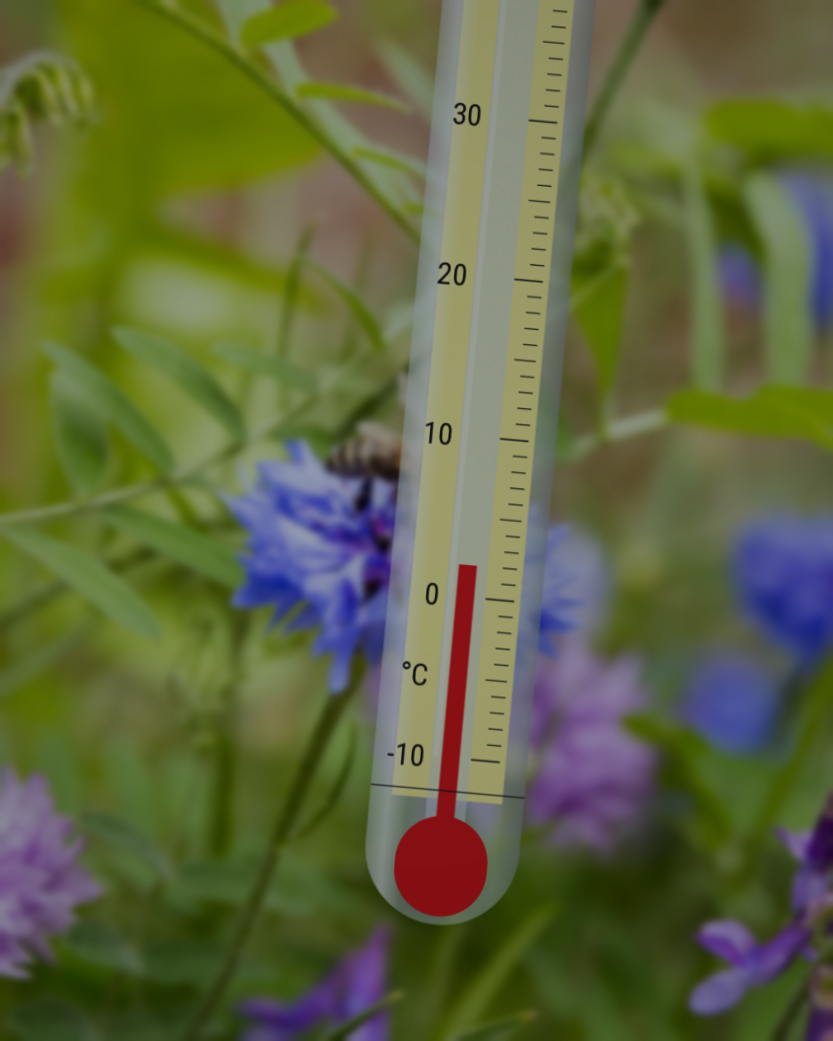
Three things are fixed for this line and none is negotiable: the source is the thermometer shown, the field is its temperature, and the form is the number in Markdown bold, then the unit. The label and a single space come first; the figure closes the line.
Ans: **2** °C
